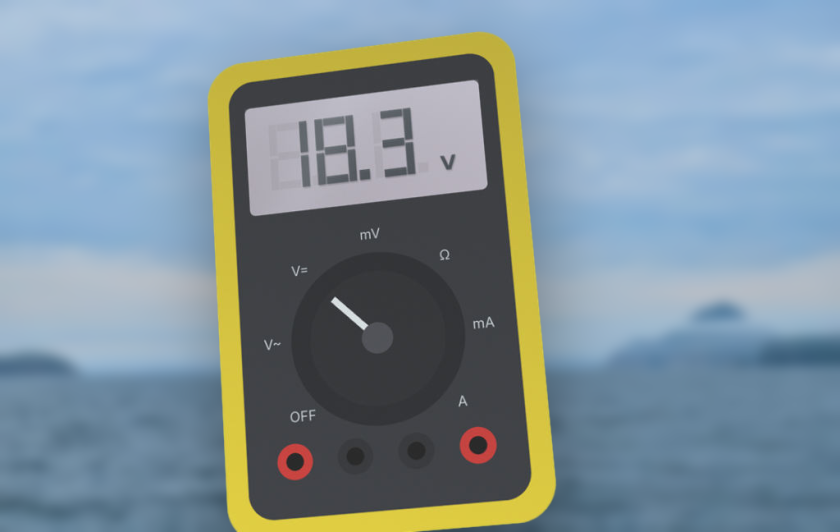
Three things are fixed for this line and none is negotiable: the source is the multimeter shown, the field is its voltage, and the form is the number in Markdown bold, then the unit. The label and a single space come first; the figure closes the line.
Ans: **18.3** V
